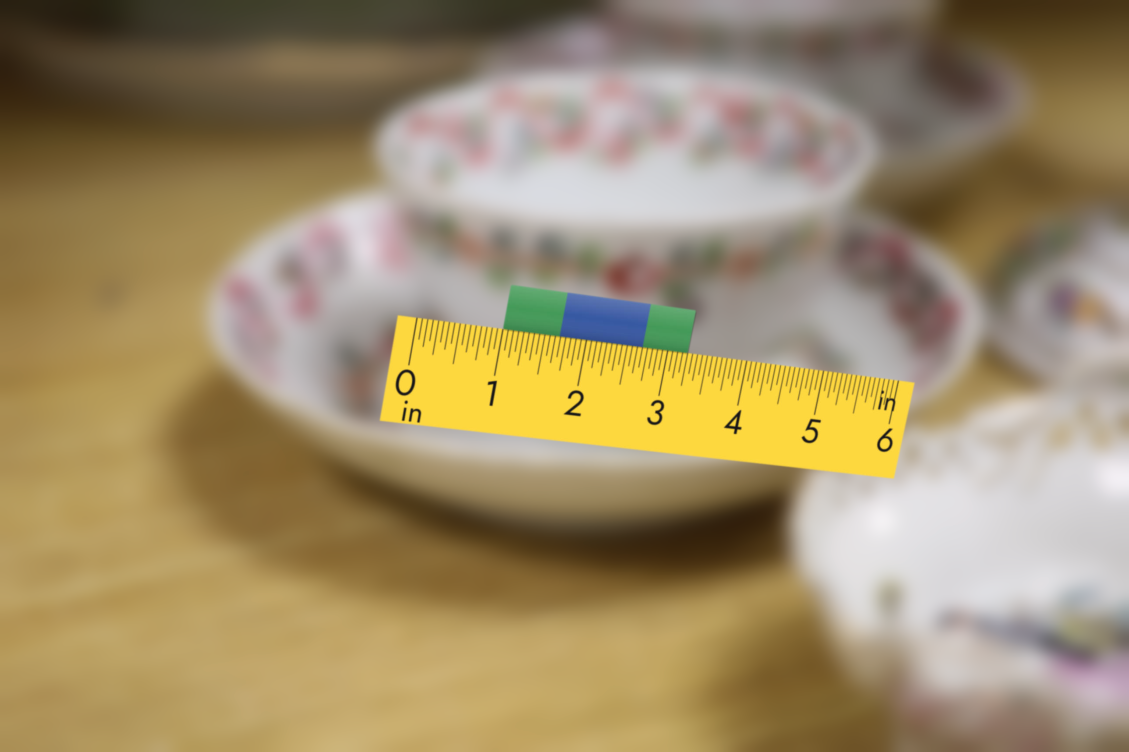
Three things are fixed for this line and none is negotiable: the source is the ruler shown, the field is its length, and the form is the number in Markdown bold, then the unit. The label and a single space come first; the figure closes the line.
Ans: **2.25** in
